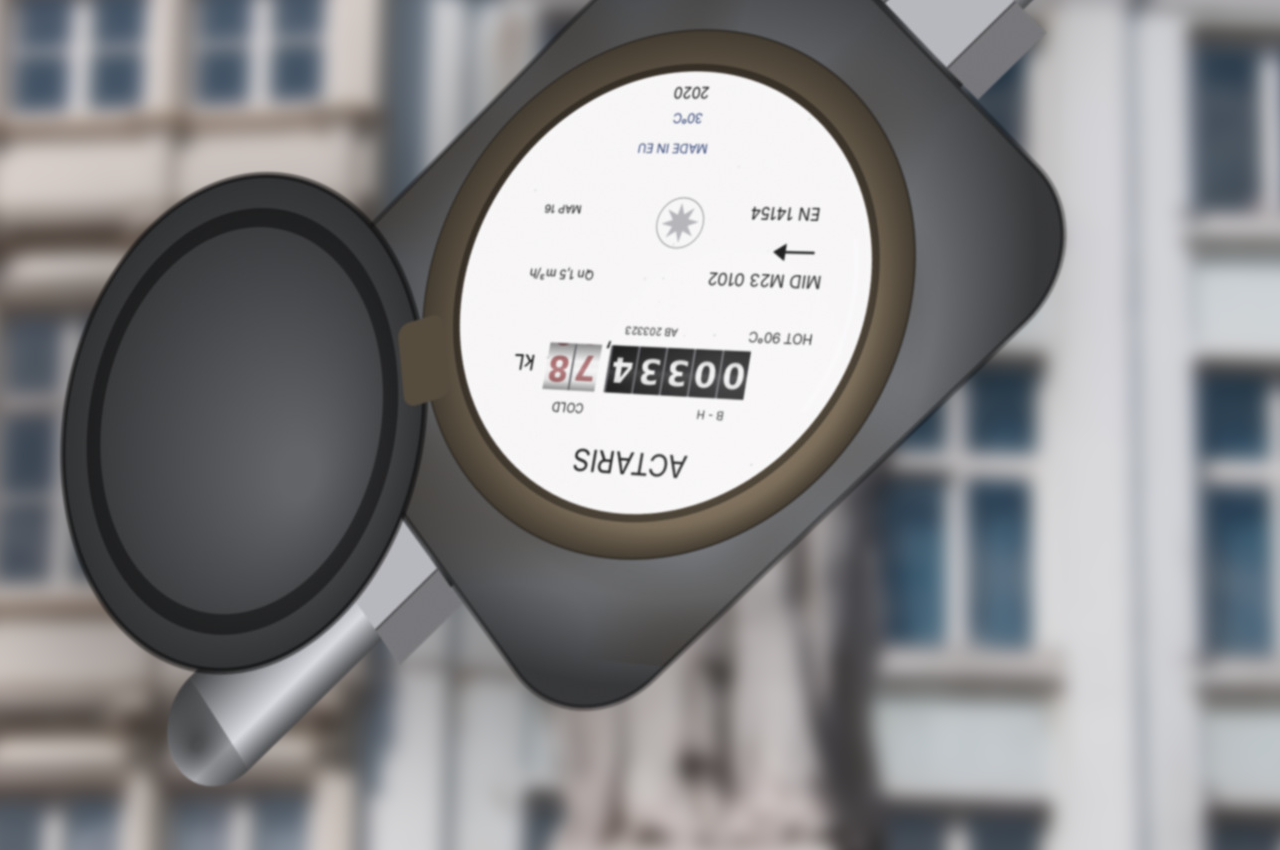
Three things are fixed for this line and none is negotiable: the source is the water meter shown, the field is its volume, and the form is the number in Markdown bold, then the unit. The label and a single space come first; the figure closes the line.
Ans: **334.78** kL
